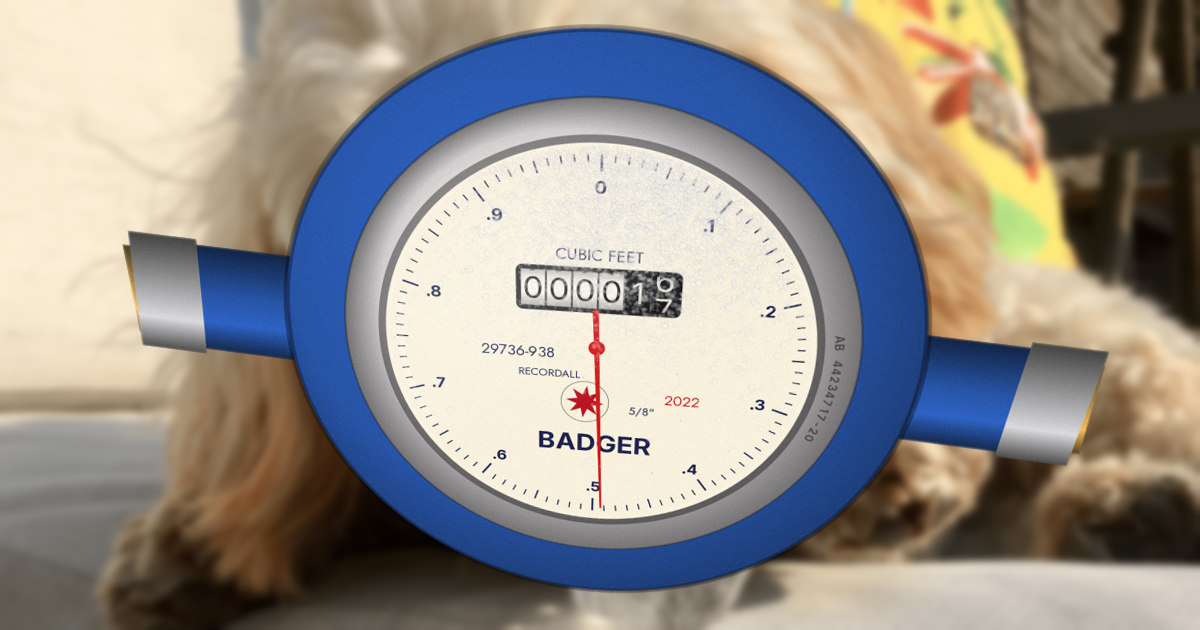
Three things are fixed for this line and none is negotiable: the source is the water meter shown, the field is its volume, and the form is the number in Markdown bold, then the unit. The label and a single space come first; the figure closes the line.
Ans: **16.49** ft³
